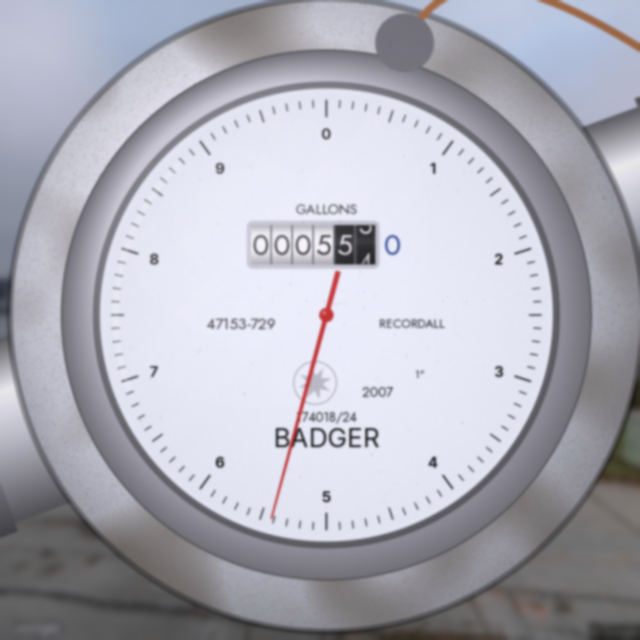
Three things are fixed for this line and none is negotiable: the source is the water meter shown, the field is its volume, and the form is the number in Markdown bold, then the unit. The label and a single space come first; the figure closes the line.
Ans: **5535.4** gal
